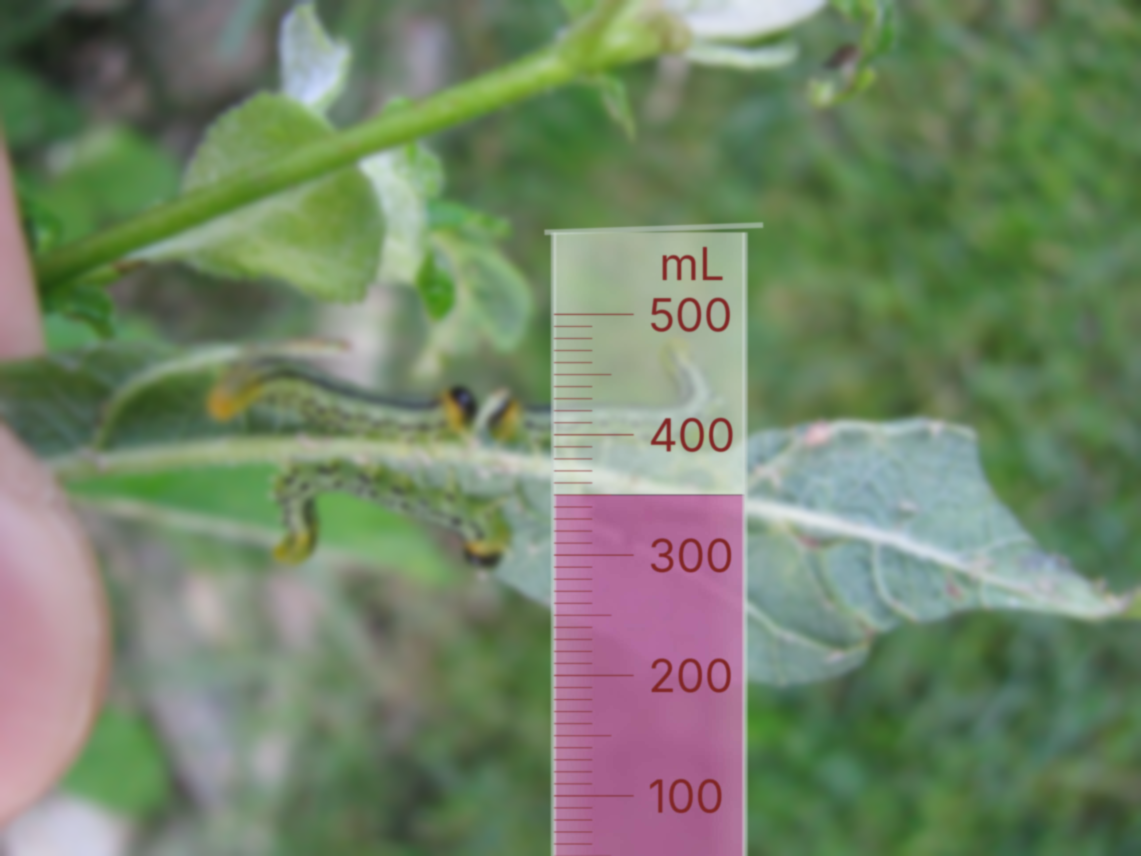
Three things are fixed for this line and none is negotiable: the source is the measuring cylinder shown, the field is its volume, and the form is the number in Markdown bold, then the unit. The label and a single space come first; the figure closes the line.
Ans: **350** mL
